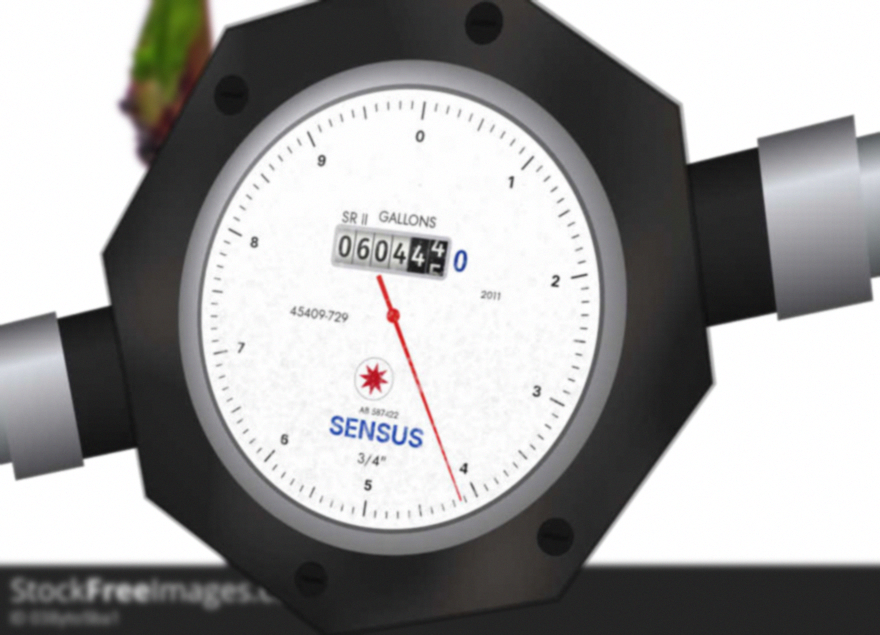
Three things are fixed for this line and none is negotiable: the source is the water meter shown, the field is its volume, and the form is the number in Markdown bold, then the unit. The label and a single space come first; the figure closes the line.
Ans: **604444.1** gal
